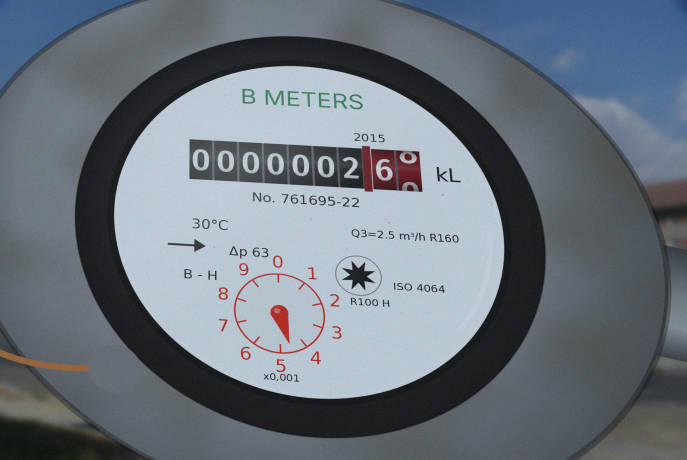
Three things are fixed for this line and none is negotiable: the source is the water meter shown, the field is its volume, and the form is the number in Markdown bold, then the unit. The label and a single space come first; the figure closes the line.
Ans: **2.684** kL
